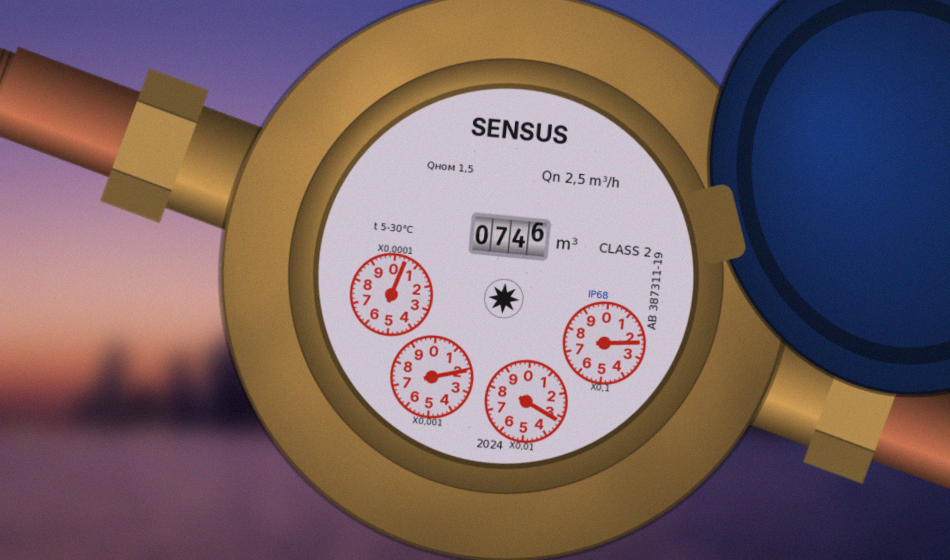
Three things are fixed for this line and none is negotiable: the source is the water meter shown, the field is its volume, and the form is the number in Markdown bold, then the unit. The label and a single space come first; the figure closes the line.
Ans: **746.2320** m³
